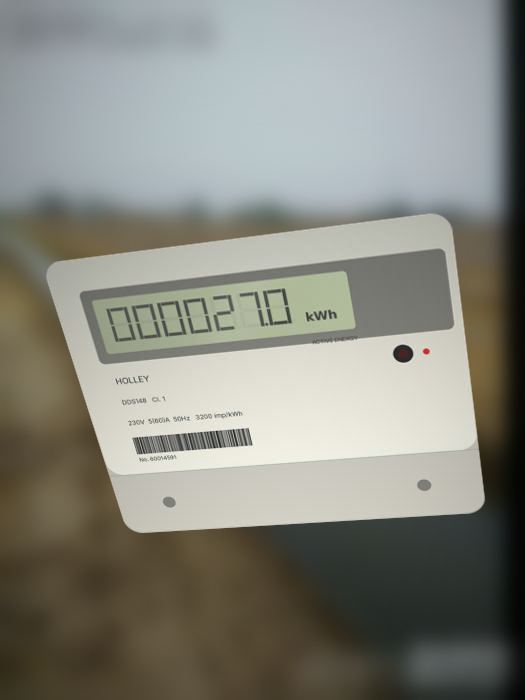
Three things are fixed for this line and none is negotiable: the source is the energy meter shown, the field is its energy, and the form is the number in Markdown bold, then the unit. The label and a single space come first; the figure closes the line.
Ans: **27.0** kWh
